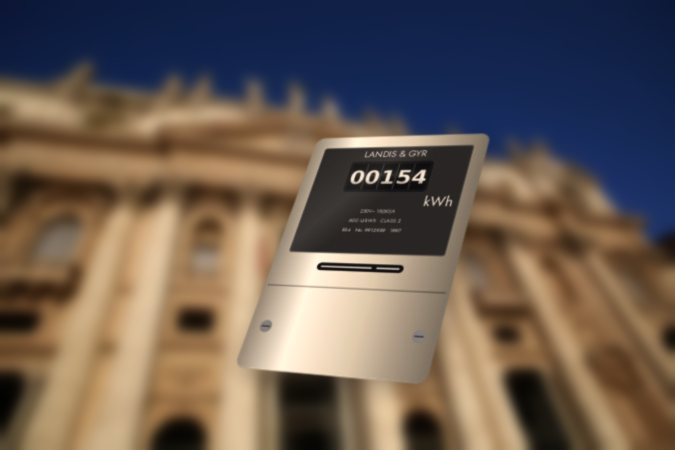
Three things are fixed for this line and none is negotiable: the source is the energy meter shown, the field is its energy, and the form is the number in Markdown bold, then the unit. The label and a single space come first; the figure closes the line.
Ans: **154** kWh
